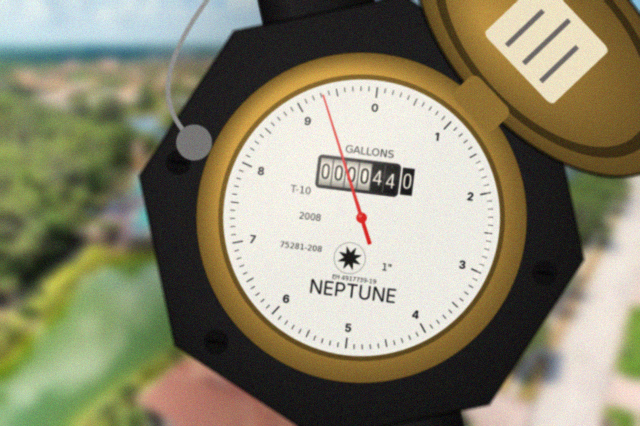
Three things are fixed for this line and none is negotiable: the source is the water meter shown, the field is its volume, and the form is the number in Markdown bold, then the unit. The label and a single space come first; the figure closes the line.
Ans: **439.3** gal
